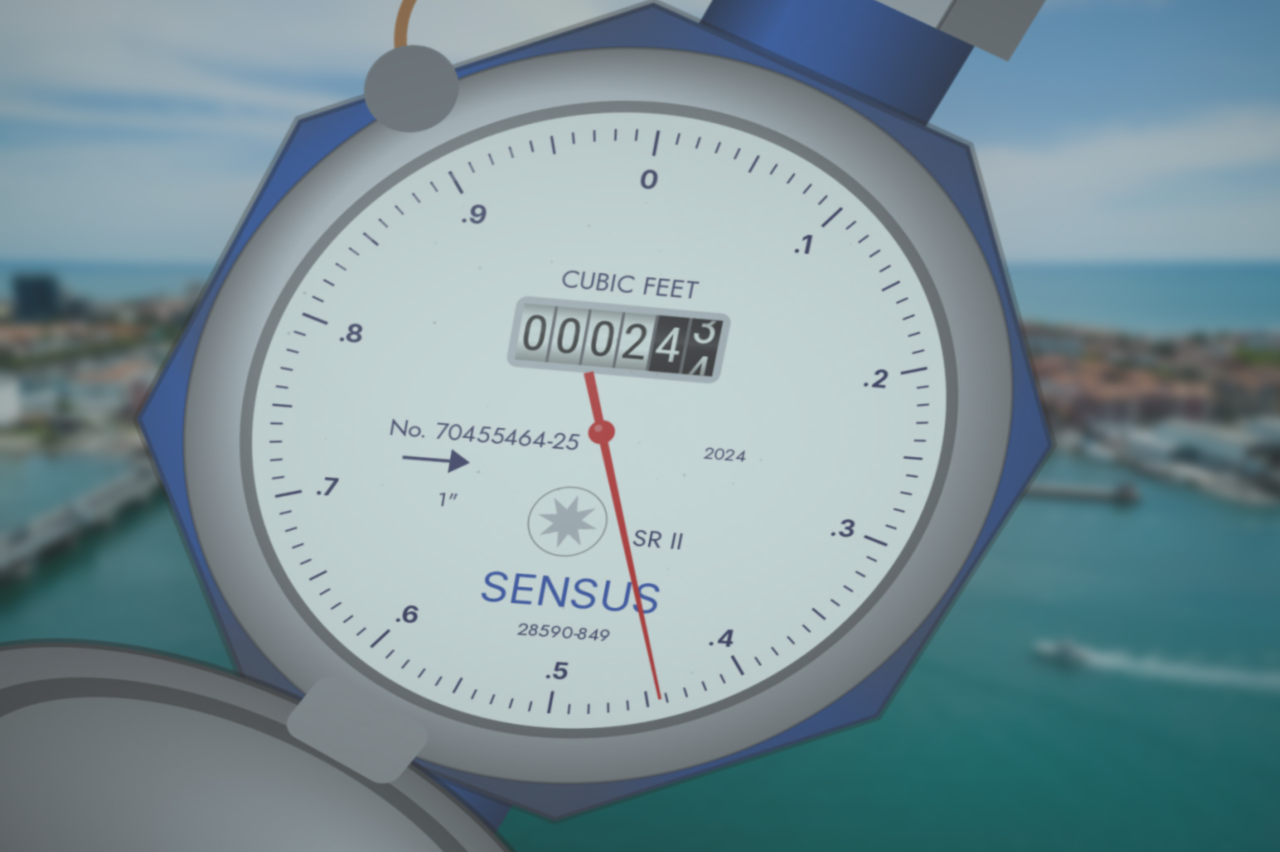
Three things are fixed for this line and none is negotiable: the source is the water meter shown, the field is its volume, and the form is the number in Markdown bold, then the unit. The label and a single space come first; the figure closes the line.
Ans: **243.44** ft³
